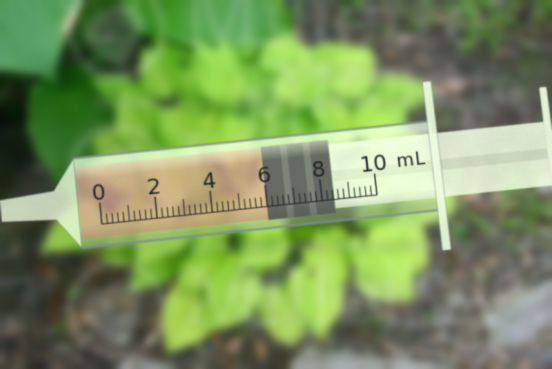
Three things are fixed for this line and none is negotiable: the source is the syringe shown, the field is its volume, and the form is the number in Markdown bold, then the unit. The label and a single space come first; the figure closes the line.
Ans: **6** mL
